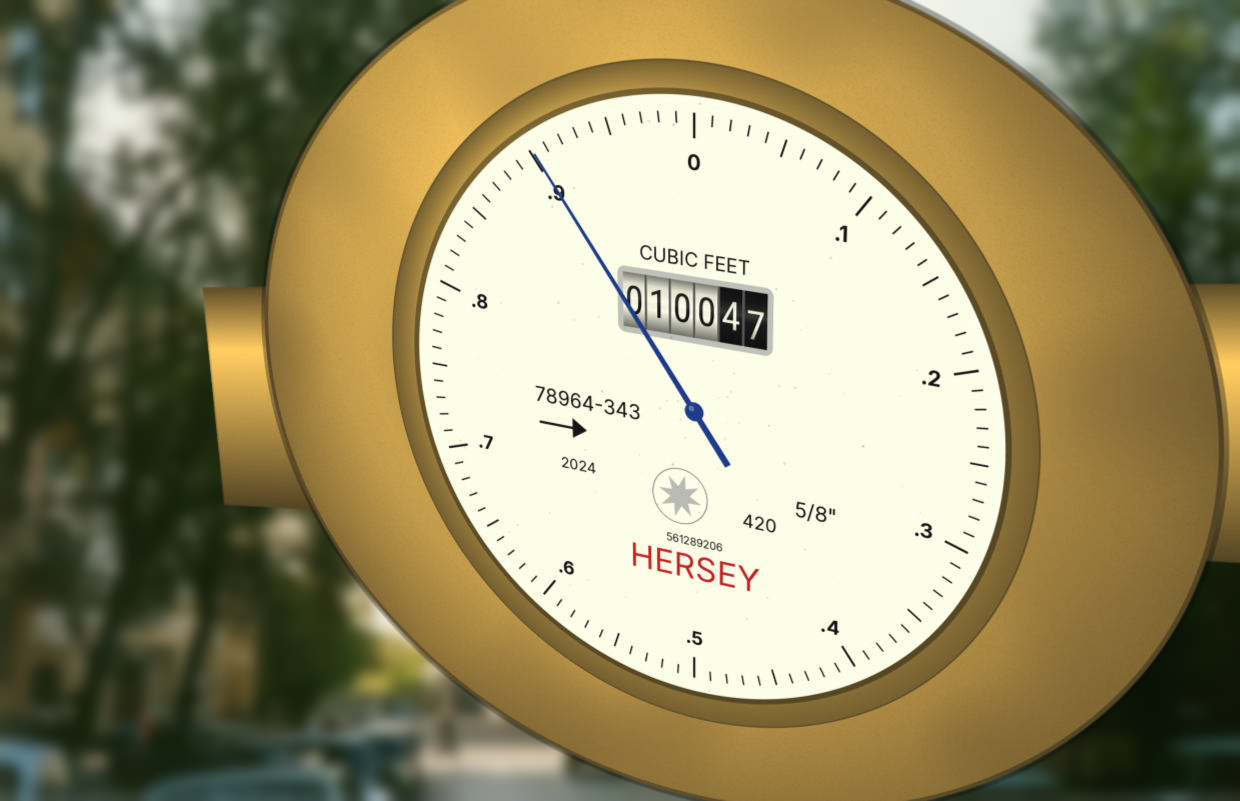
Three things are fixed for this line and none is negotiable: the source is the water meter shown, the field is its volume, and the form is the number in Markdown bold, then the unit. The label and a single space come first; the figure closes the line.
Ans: **10046.90** ft³
